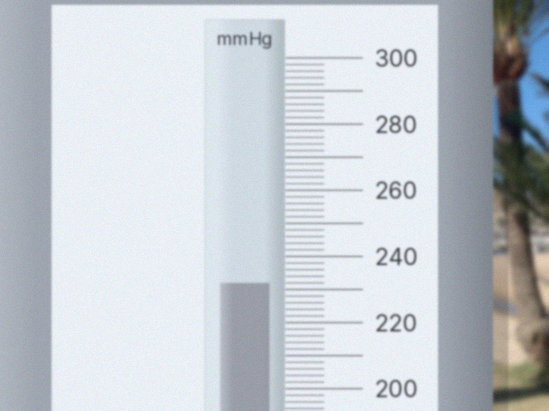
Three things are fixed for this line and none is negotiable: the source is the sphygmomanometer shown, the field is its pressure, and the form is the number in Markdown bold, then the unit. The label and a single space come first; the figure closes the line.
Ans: **232** mmHg
